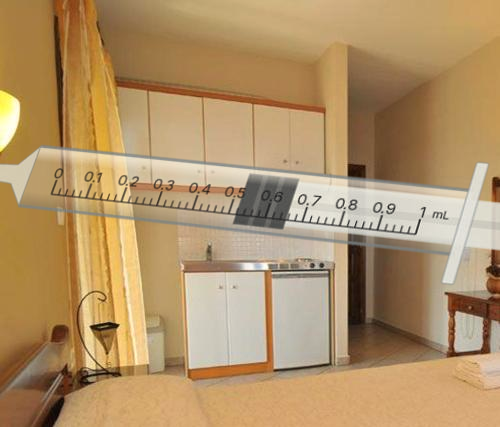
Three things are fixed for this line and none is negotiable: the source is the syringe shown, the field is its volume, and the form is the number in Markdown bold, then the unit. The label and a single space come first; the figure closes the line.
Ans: **0.52** mL
